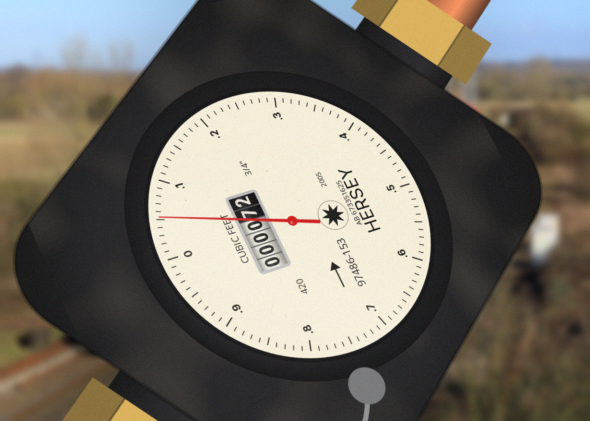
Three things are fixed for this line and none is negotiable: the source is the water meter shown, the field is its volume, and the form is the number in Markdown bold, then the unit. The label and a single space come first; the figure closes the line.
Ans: **72.05** ft³
